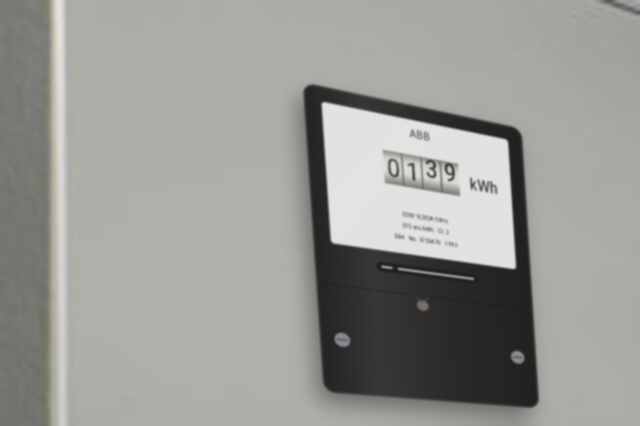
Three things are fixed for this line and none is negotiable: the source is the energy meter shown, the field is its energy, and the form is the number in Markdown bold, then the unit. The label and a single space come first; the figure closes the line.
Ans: **139** kWh
